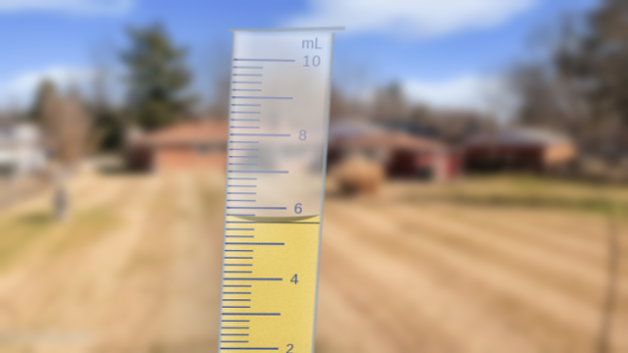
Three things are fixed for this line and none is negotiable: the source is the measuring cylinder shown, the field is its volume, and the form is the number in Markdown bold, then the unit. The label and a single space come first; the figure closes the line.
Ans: **5.6** mL
